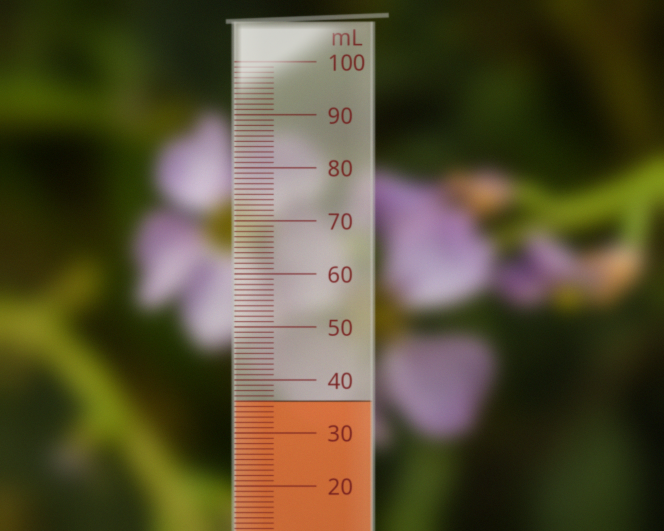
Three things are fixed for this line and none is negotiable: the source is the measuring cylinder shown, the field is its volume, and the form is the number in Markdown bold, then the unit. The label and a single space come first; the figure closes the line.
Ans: **36** mL
